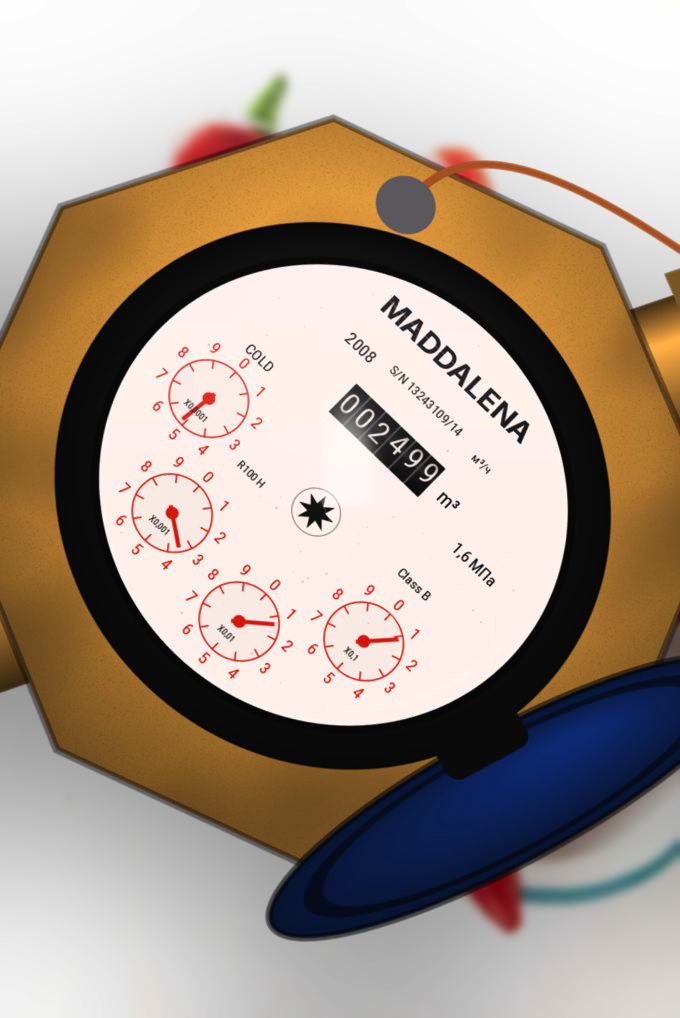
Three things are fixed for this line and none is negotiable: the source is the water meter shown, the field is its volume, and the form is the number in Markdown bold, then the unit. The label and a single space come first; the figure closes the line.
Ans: **2499.1135** m³
